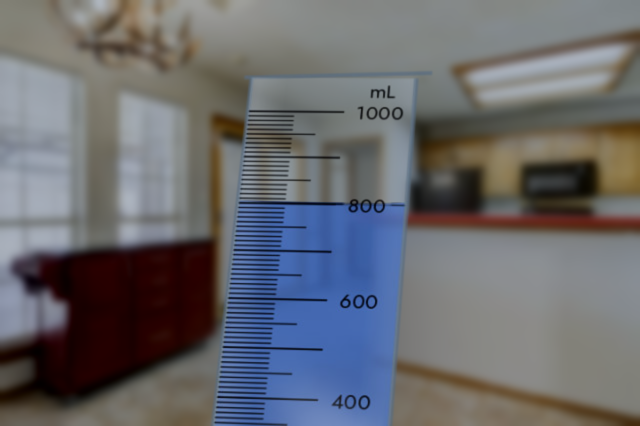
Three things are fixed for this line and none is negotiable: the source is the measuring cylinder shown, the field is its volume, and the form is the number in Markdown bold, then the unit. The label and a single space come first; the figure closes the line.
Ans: **800** mL
